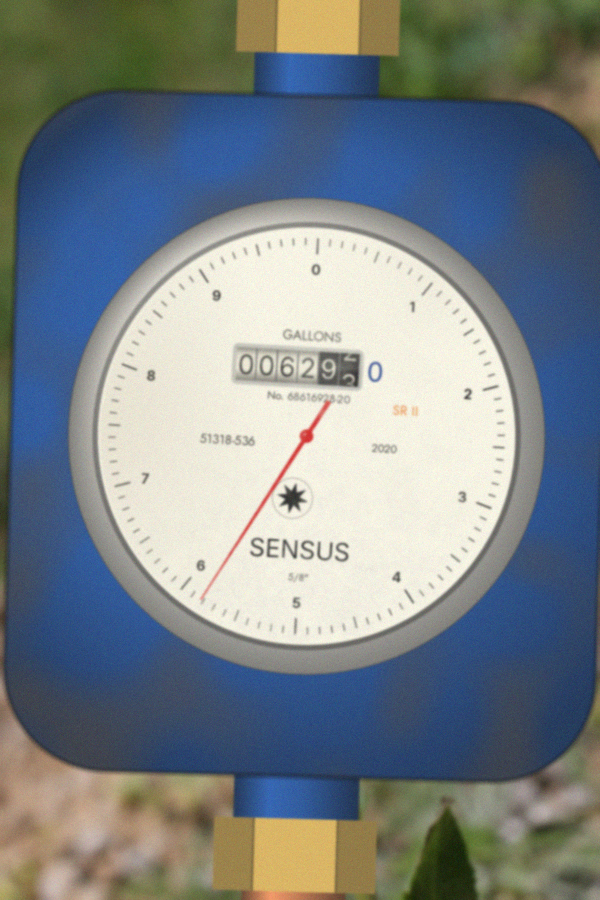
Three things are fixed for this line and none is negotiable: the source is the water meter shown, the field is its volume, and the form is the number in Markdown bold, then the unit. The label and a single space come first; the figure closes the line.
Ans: **62925.8** gal
